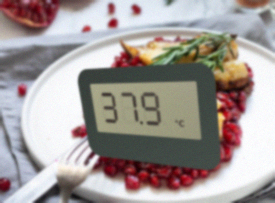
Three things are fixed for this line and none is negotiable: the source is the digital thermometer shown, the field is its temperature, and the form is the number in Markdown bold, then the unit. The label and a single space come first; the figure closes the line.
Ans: **37.9** °C
